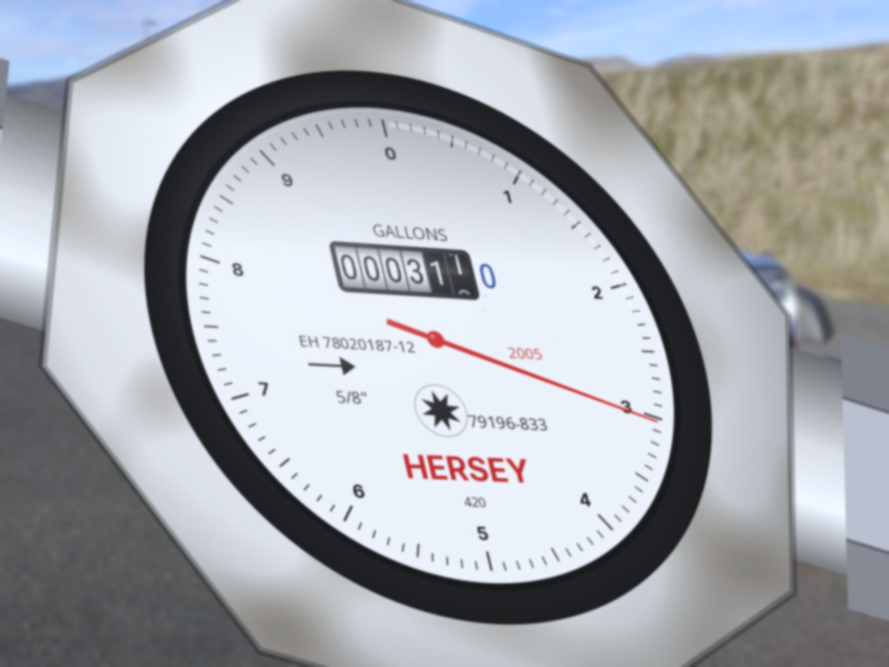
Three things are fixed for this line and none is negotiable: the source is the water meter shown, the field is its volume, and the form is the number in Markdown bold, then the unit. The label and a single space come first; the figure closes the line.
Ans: **3113.0** gal
